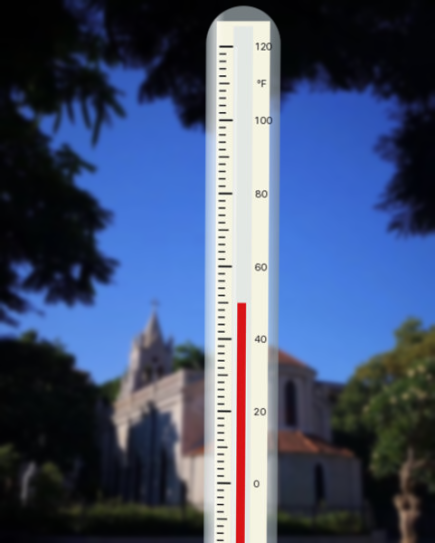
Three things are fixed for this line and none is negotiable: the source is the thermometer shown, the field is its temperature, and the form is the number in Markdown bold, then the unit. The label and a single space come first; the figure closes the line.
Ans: **50** °F
